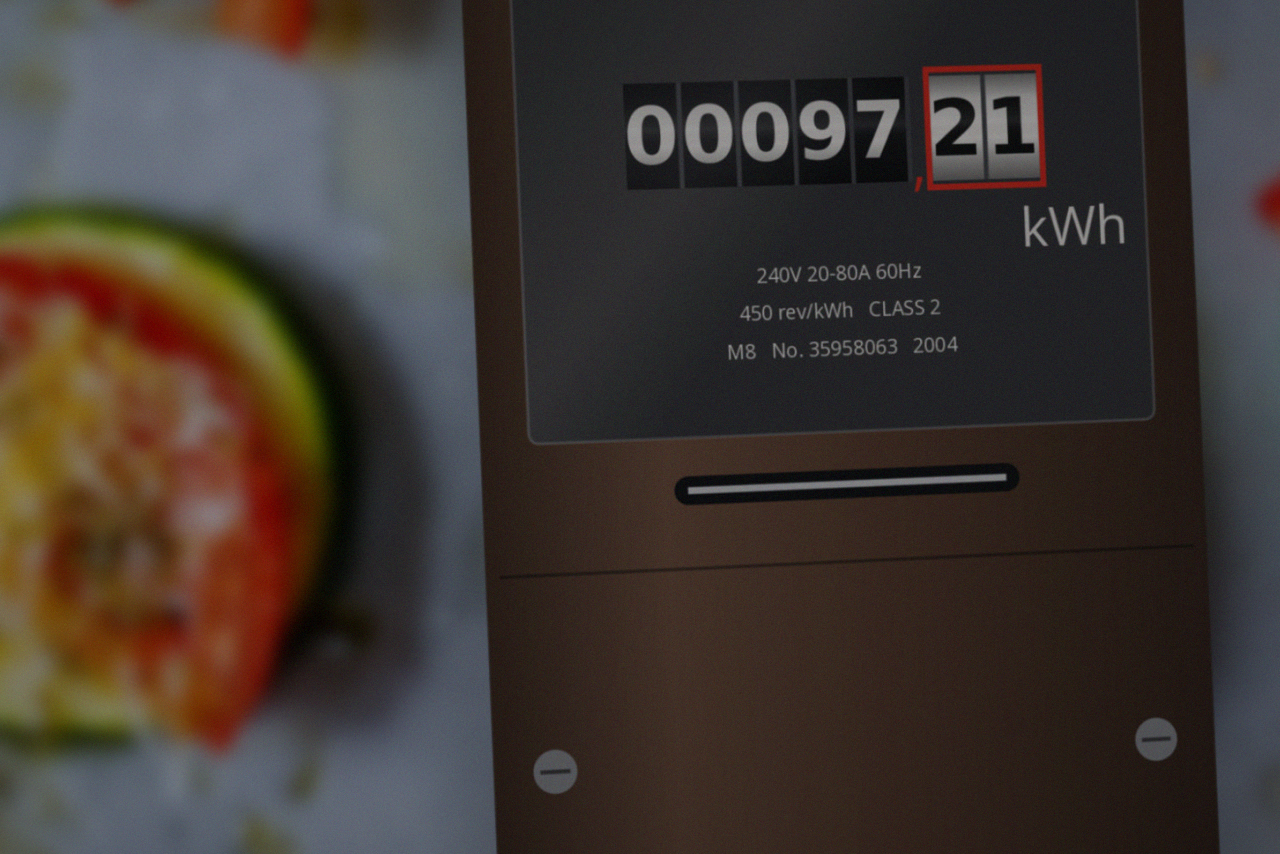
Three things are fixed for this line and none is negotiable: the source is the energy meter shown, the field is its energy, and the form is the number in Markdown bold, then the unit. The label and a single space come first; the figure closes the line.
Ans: **97.21** kWh
